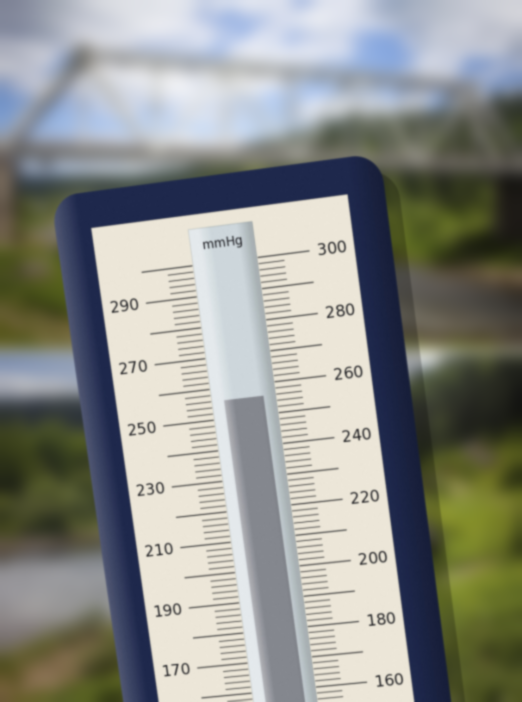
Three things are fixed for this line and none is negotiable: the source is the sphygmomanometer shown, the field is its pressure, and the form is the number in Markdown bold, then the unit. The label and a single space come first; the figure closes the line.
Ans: **256** mmHg
